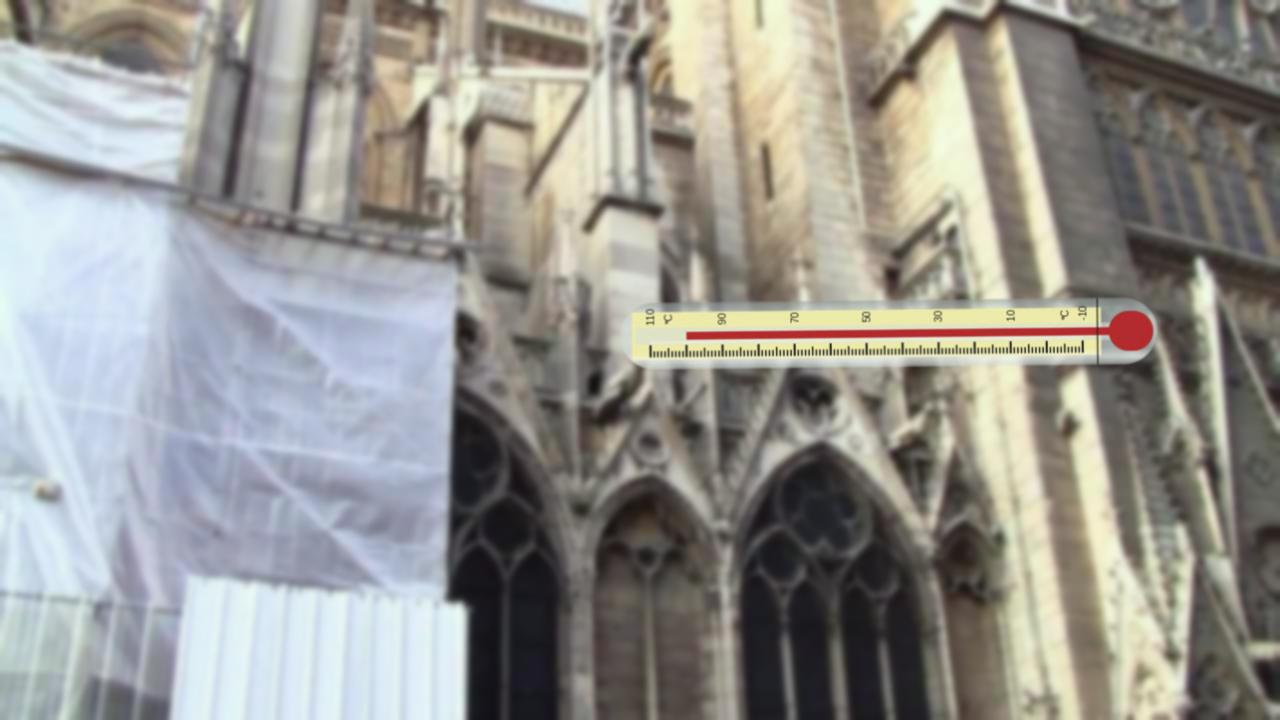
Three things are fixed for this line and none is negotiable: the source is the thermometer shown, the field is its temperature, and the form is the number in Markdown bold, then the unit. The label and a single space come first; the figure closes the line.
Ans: **100** °C
